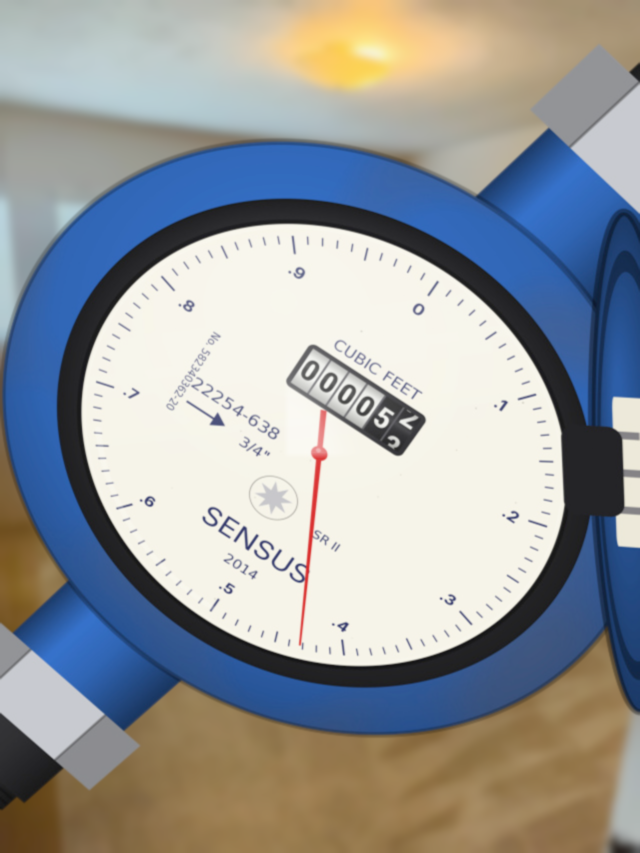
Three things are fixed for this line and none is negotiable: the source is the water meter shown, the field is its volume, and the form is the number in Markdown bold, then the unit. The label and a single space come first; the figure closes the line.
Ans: **52.43** ft³
